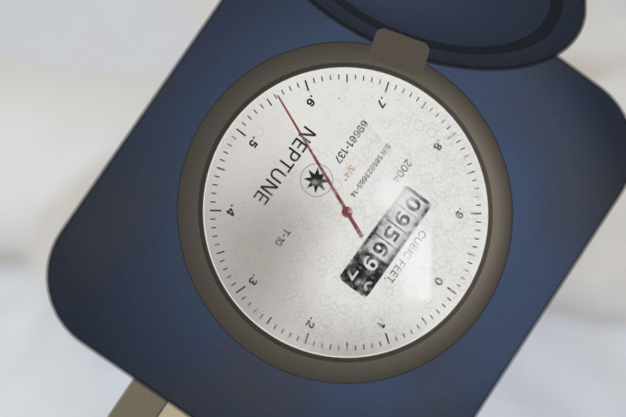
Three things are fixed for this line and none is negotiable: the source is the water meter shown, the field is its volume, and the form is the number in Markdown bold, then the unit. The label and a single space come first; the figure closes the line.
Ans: **95696.56** ft³
